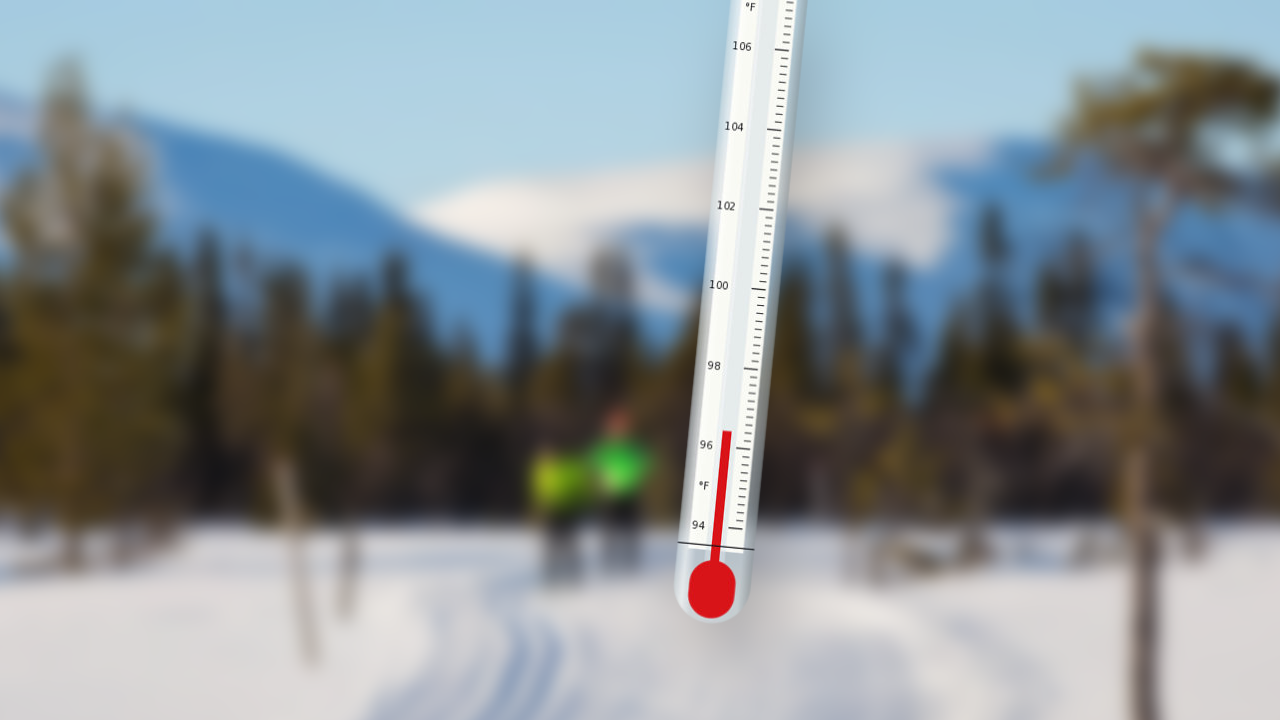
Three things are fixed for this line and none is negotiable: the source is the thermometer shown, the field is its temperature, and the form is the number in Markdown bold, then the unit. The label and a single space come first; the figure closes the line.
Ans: **96.4** °F
